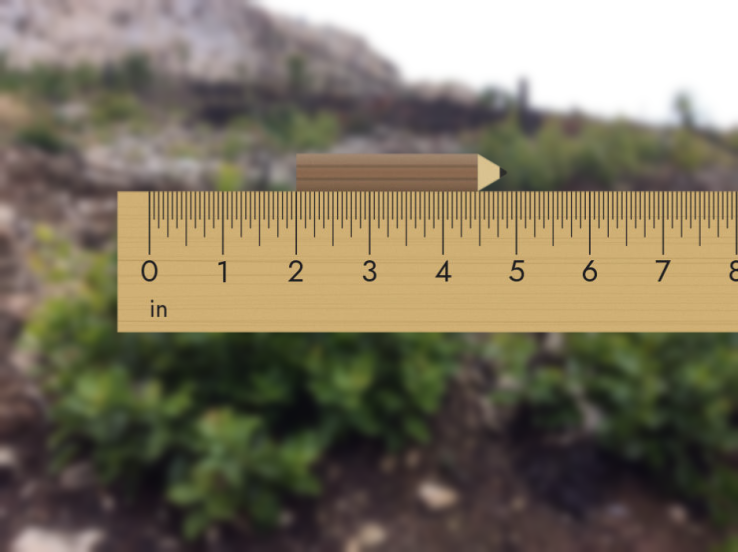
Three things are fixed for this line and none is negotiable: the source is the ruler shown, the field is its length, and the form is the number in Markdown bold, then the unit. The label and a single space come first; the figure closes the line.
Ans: **2.875** in
